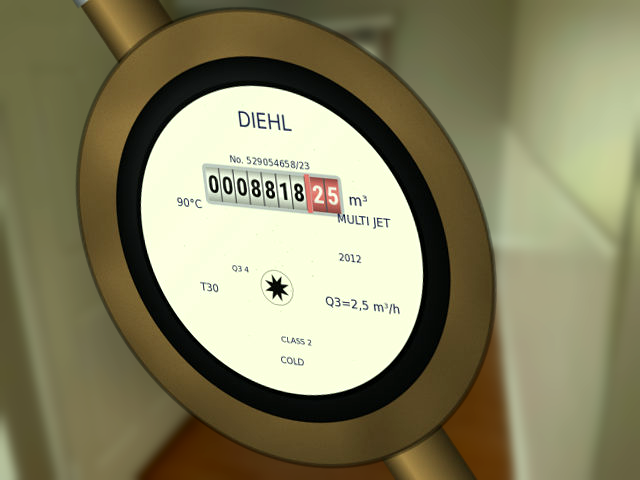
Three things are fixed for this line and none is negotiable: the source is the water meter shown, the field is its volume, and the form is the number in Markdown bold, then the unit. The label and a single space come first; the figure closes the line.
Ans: **8818.25** m³
